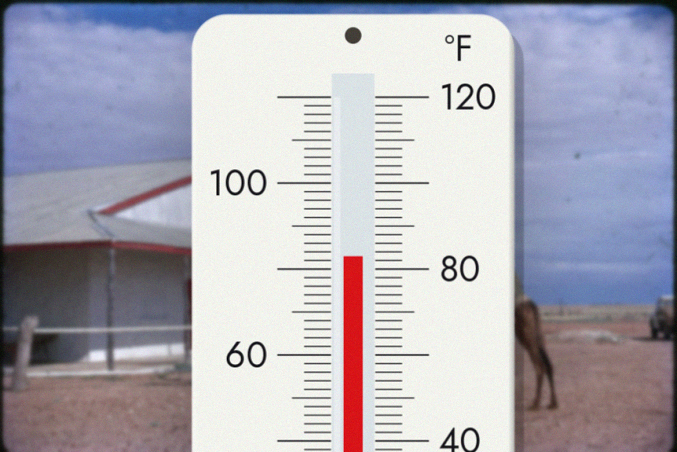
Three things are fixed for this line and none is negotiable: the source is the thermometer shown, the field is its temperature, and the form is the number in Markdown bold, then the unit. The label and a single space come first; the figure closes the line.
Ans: **83** °F
